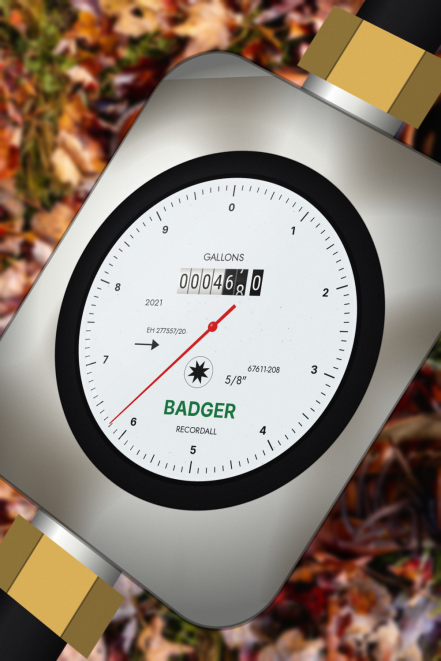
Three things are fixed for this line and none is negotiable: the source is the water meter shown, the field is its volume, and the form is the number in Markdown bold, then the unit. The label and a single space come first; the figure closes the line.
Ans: **4676.2** gal
